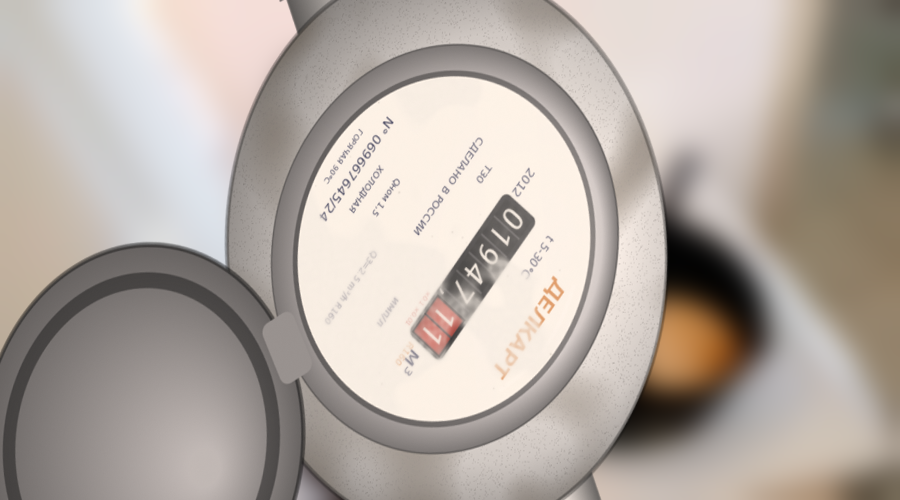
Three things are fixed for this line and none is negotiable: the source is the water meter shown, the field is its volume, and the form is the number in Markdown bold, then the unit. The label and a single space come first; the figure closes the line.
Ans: **1947.11** m³
